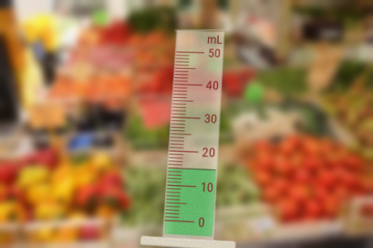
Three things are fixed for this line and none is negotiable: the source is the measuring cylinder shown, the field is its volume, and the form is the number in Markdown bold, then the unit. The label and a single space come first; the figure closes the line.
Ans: **15** mL
